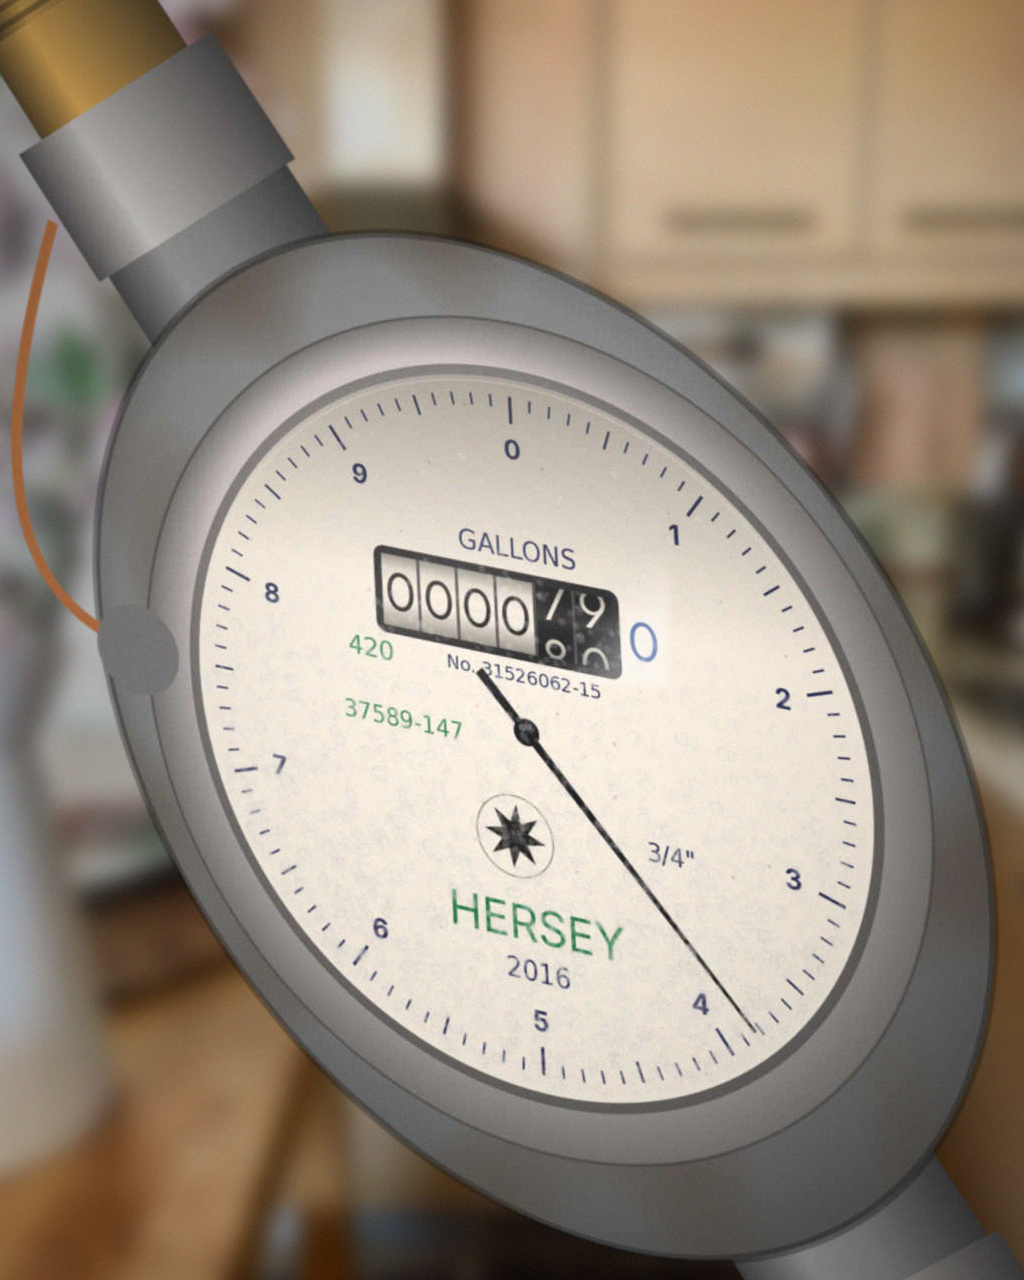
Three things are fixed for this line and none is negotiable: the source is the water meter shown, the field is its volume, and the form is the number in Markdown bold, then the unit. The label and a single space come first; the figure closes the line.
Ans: **793.8** gal
